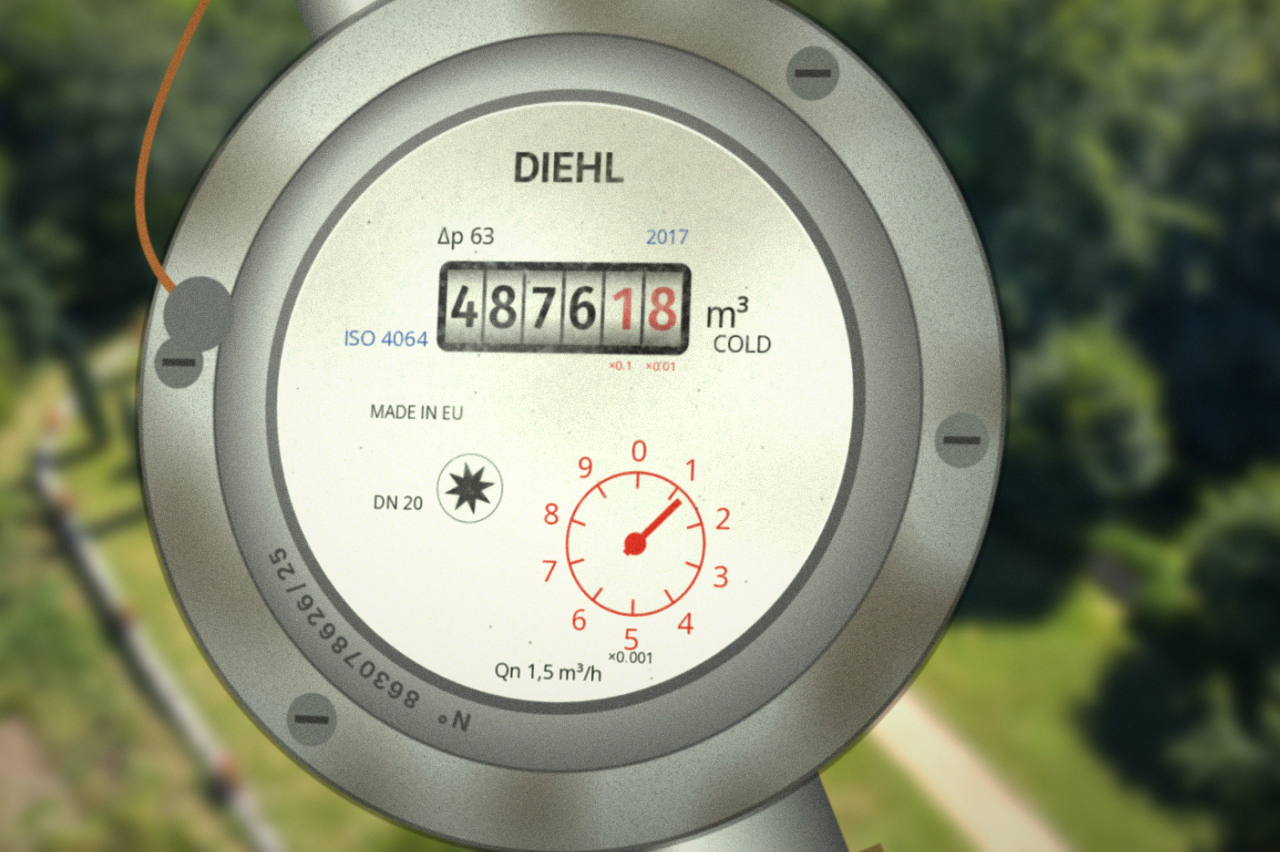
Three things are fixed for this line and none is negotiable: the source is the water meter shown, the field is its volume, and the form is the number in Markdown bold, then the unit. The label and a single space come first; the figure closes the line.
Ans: **4876.181** m³
